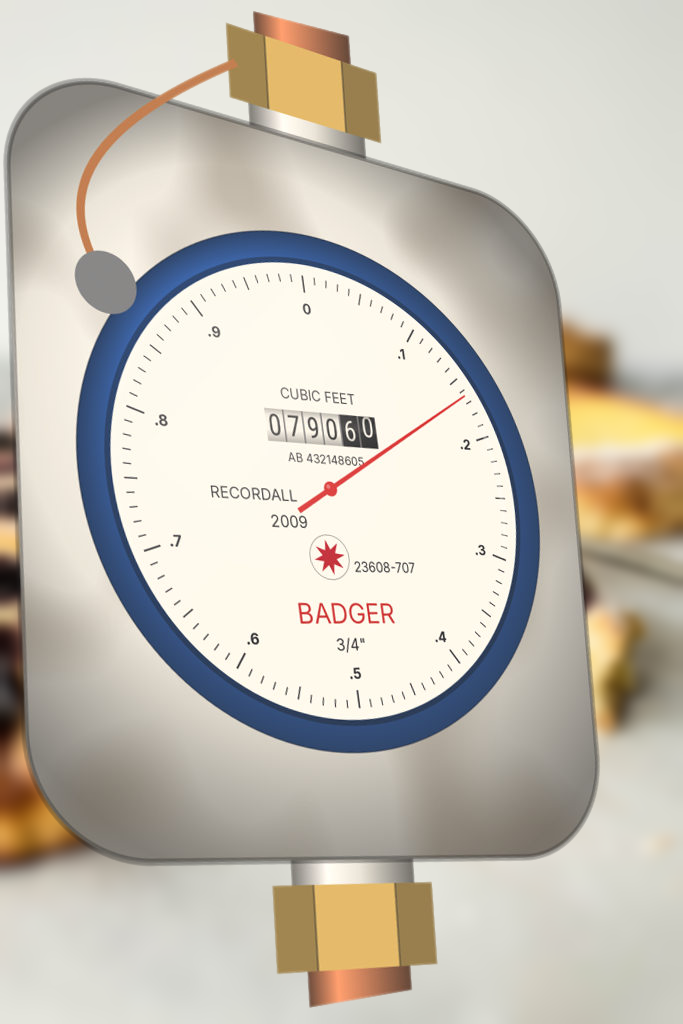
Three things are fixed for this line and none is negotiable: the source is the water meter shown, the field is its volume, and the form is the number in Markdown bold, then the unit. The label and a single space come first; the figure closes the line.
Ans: **79060.16** ft³
